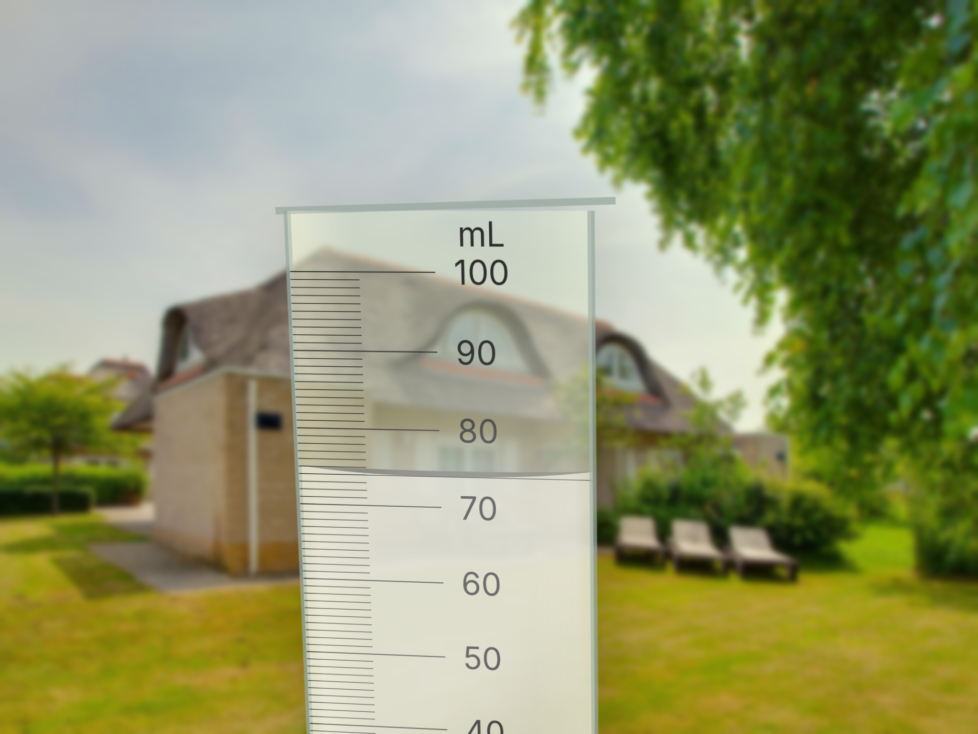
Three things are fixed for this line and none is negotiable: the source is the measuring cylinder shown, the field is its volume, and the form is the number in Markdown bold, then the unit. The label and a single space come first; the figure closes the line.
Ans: **74** mL
